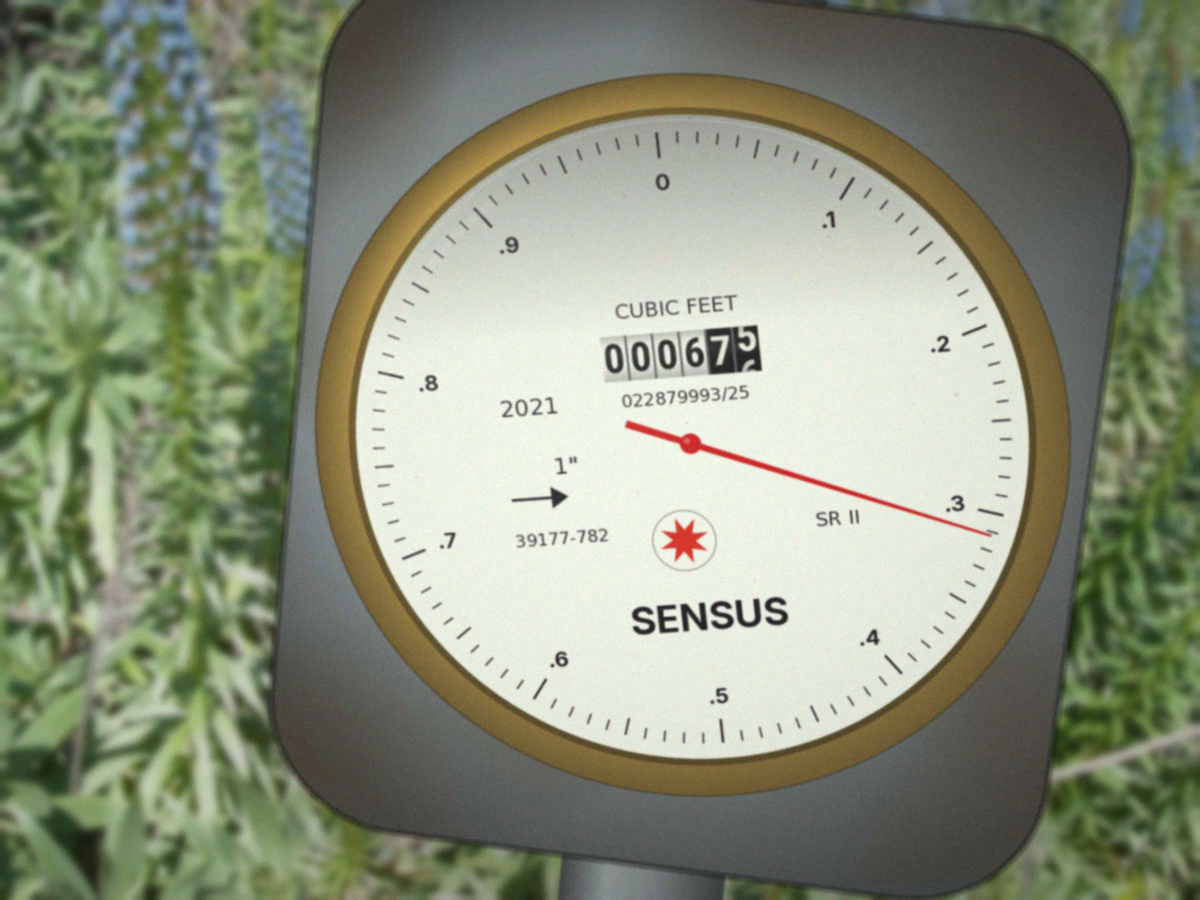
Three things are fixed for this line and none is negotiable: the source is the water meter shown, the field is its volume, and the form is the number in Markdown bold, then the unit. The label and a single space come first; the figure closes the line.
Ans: **675.31** ft³
